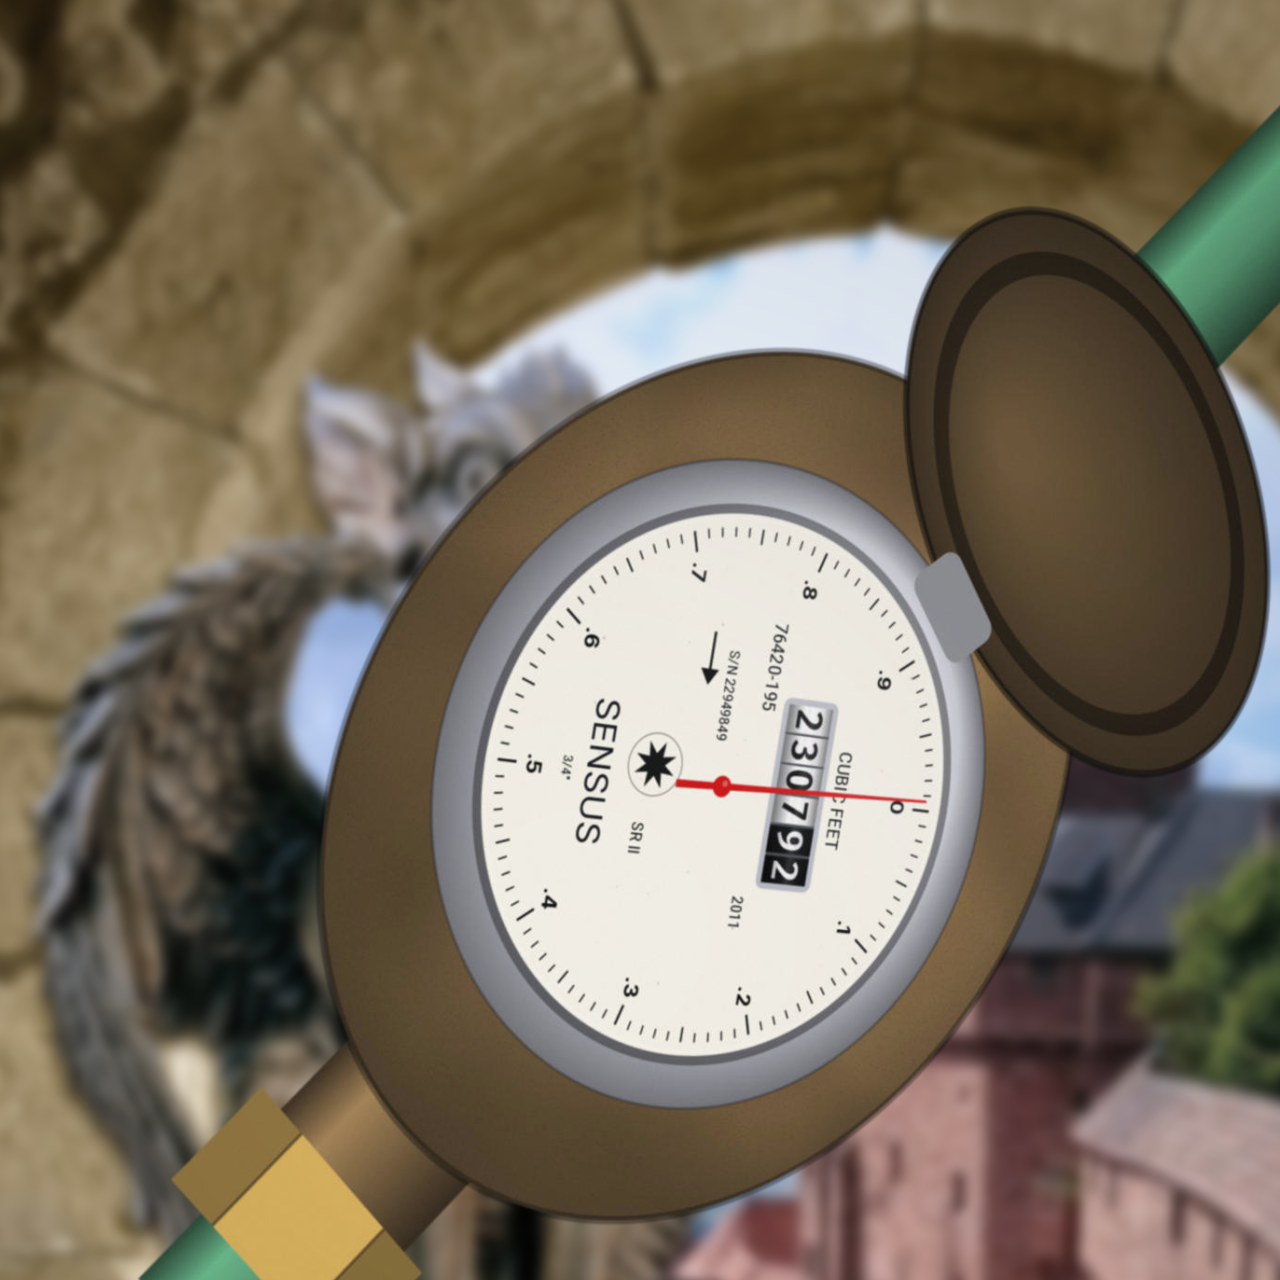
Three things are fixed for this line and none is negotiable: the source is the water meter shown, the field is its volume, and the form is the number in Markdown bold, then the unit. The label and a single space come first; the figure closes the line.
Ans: **230791.99** ft³
